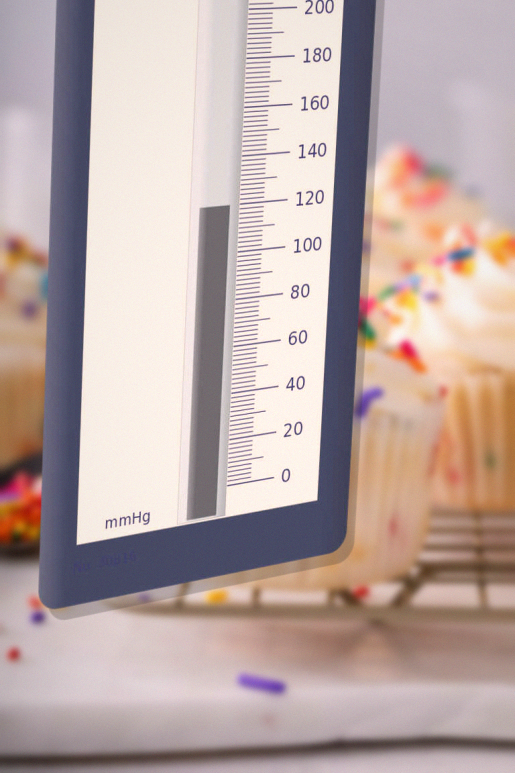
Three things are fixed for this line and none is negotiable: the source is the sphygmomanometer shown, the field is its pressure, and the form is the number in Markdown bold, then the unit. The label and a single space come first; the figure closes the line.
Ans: **120** mmHg
